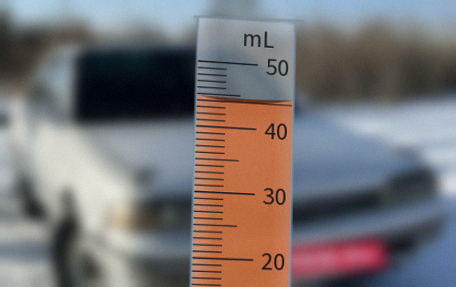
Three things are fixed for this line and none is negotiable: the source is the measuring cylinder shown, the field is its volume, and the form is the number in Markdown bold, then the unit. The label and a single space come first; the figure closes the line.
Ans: **44** mL
